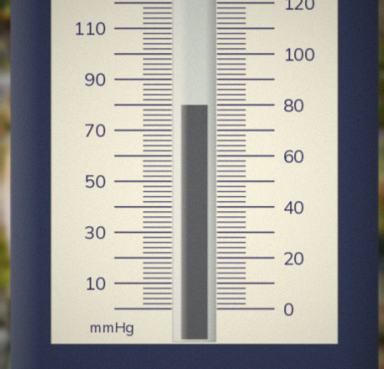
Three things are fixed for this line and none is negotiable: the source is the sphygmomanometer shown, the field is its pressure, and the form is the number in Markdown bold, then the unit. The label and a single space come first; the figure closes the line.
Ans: **80** mmHg
